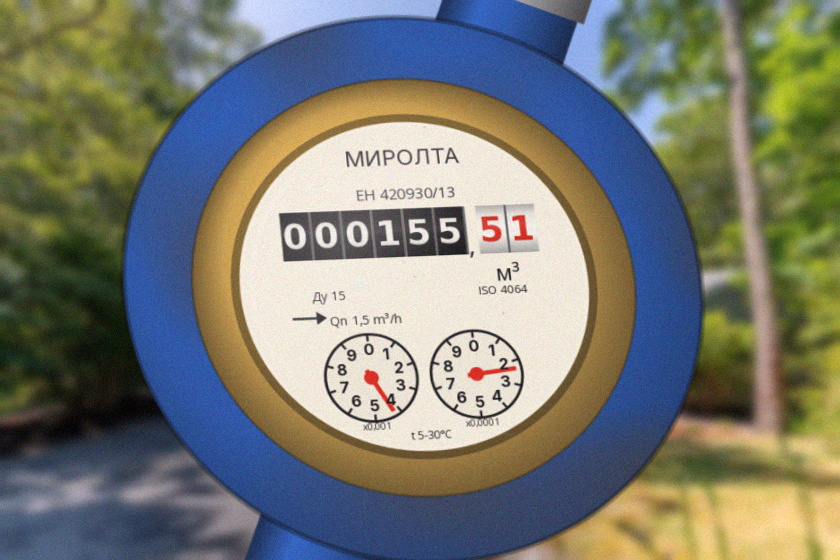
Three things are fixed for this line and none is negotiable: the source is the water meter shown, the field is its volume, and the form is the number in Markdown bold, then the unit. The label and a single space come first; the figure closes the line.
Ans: **155.5142** m³
